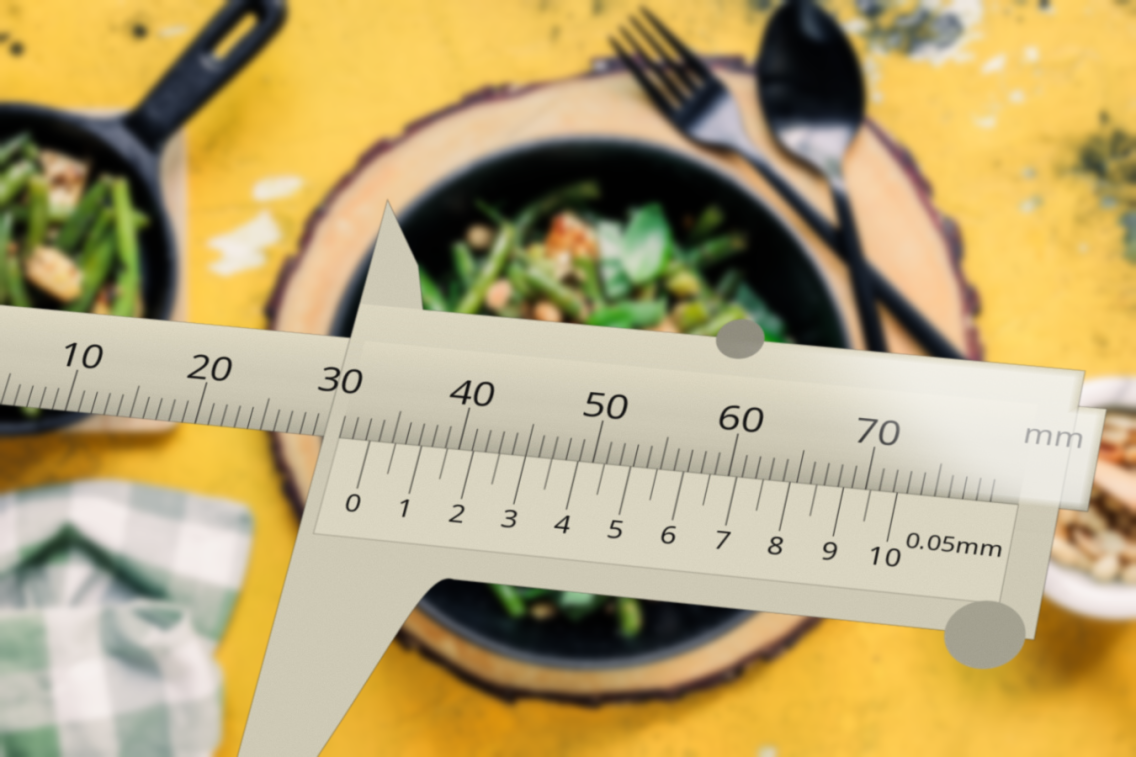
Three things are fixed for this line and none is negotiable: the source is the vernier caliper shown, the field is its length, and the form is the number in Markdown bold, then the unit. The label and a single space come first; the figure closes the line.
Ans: **33.3** mm
